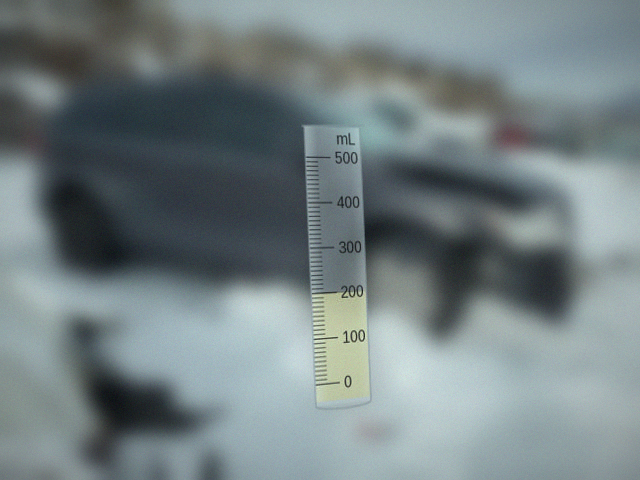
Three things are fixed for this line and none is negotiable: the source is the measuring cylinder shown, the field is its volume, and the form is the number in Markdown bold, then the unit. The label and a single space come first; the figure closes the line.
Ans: **200** mL
